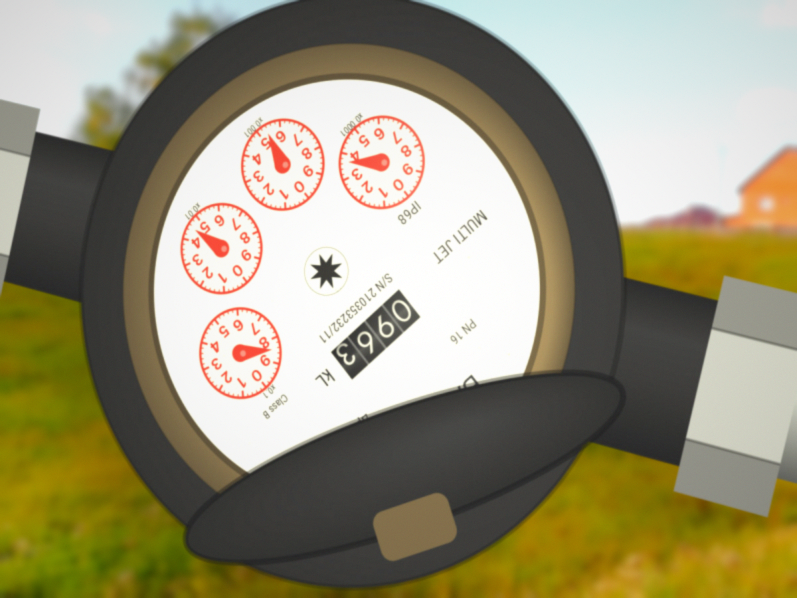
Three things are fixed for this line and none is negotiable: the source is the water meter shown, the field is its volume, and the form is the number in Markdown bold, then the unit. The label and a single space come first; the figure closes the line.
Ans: **962.8453** kL
